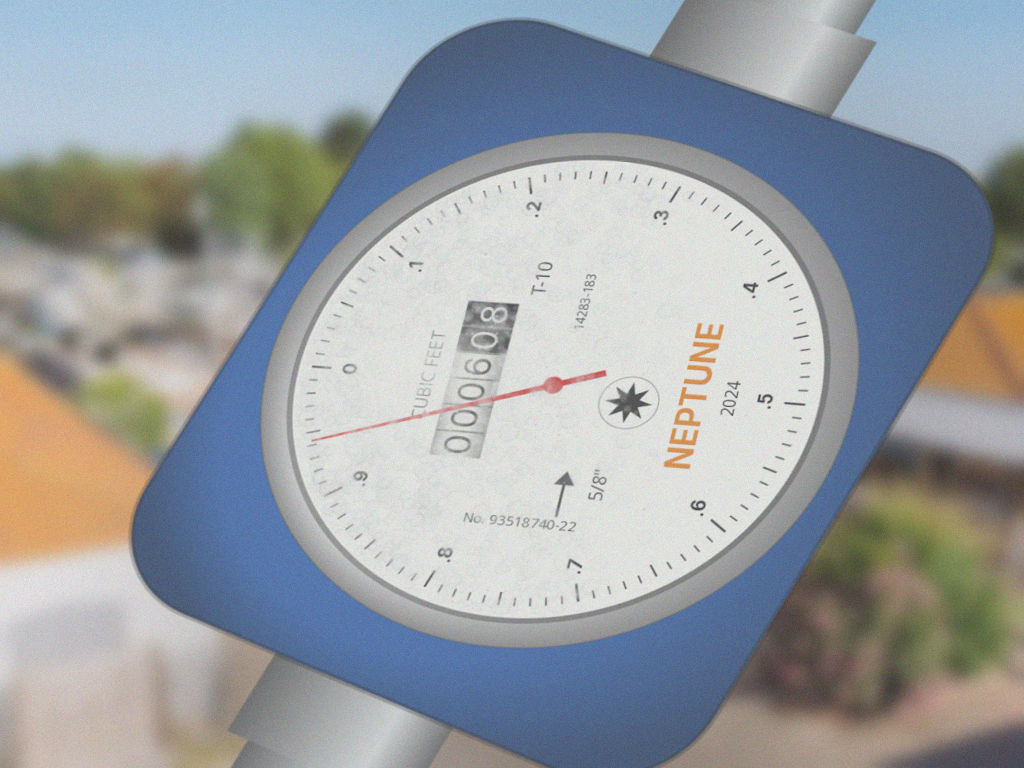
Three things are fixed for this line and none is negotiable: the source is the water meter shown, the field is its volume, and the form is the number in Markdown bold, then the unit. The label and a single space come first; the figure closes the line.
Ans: **607.94** ft³
